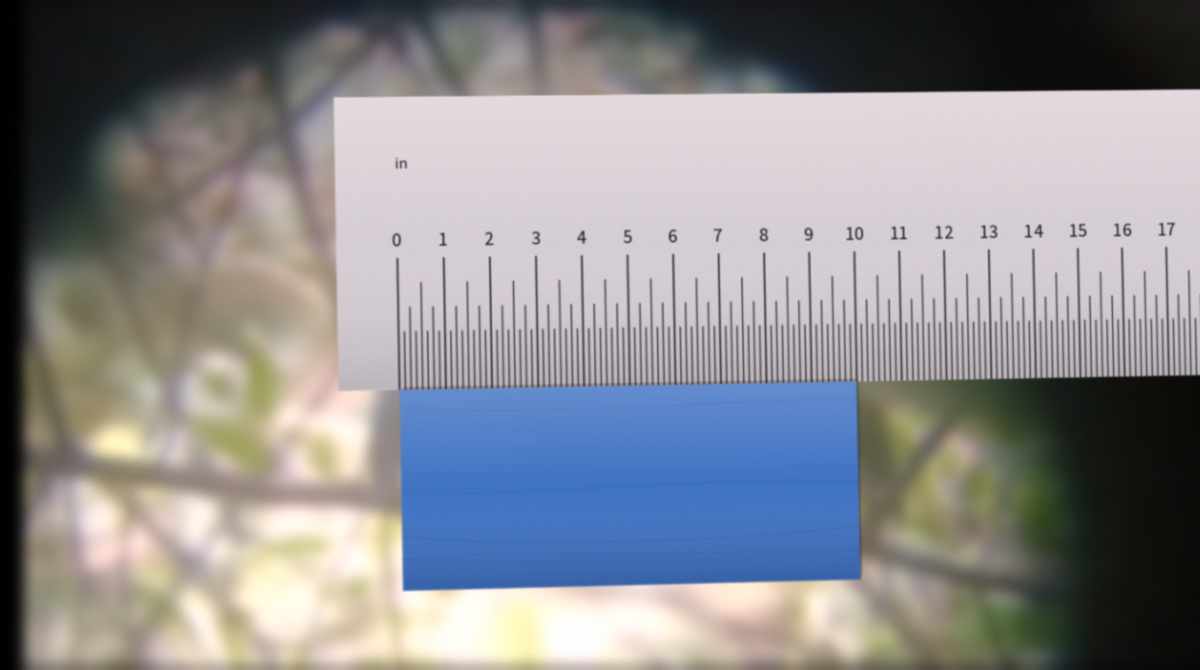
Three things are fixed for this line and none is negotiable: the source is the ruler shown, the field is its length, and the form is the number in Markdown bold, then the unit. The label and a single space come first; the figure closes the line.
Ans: **10** in
